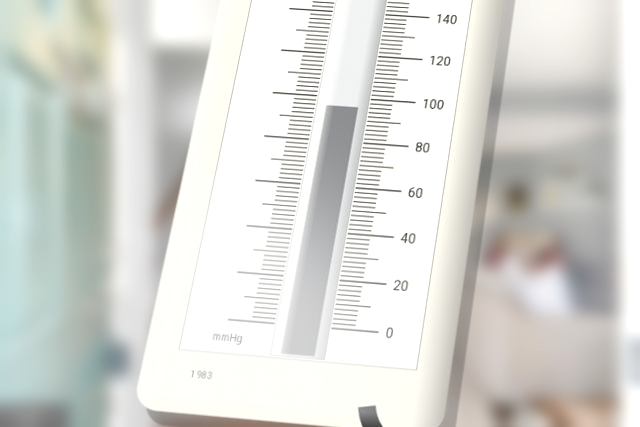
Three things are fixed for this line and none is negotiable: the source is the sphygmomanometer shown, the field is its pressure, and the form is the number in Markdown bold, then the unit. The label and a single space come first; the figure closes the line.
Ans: **96** mmHg
